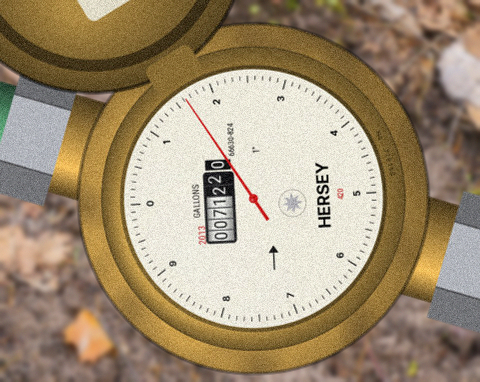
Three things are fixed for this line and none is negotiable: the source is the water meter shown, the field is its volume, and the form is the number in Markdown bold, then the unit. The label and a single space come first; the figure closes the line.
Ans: **71221.6** gal
